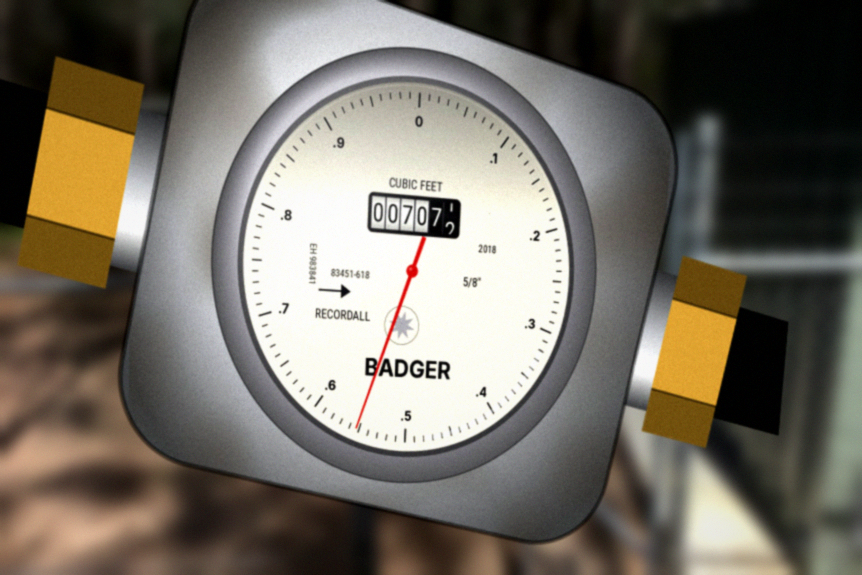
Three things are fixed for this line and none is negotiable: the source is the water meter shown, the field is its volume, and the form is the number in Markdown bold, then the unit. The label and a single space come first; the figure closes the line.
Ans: **7071.55** ft³
